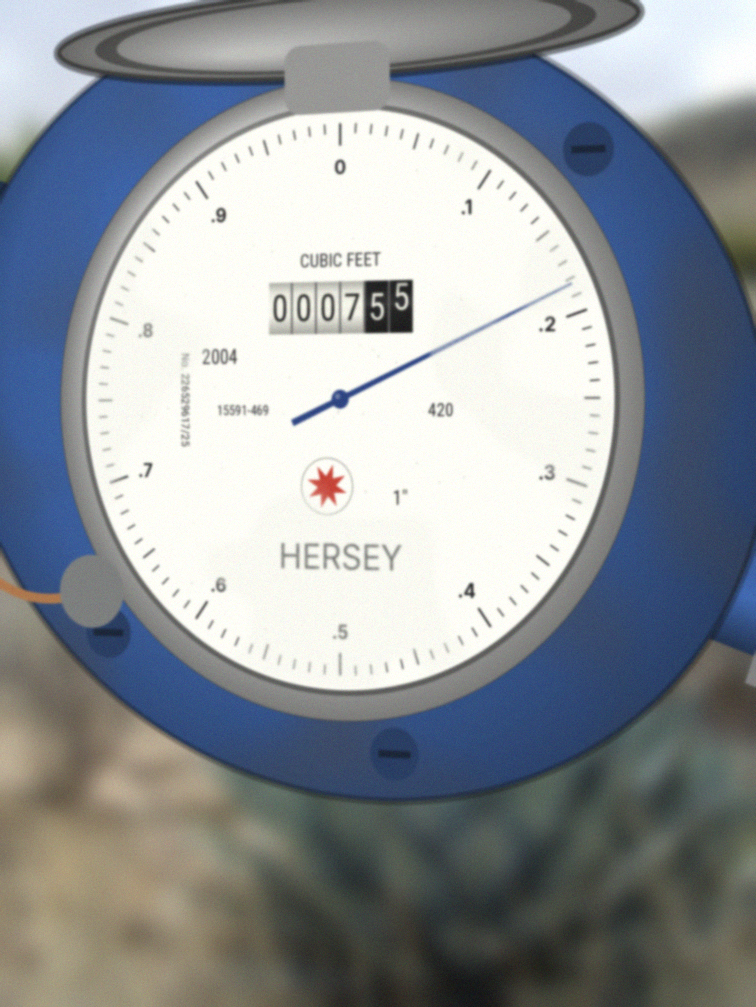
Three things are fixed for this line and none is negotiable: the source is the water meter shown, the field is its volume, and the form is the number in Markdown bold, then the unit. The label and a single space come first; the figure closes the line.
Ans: **755.18** ft³
